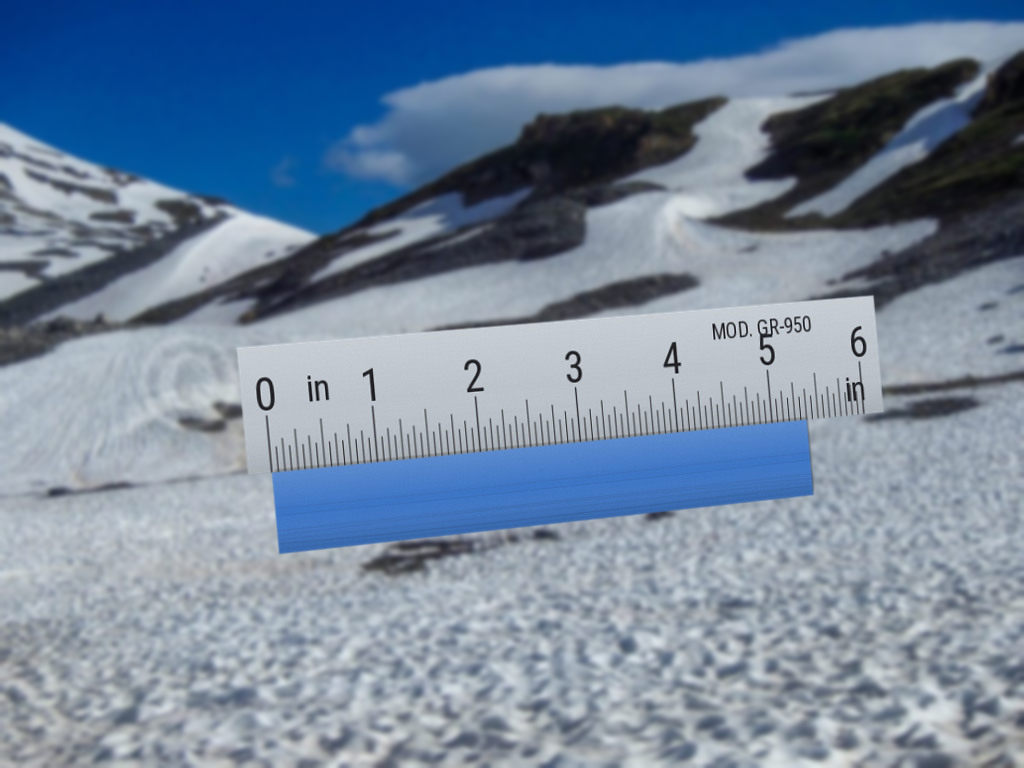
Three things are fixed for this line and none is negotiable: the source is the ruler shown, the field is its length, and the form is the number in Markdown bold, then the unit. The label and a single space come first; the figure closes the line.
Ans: **5.375** in
